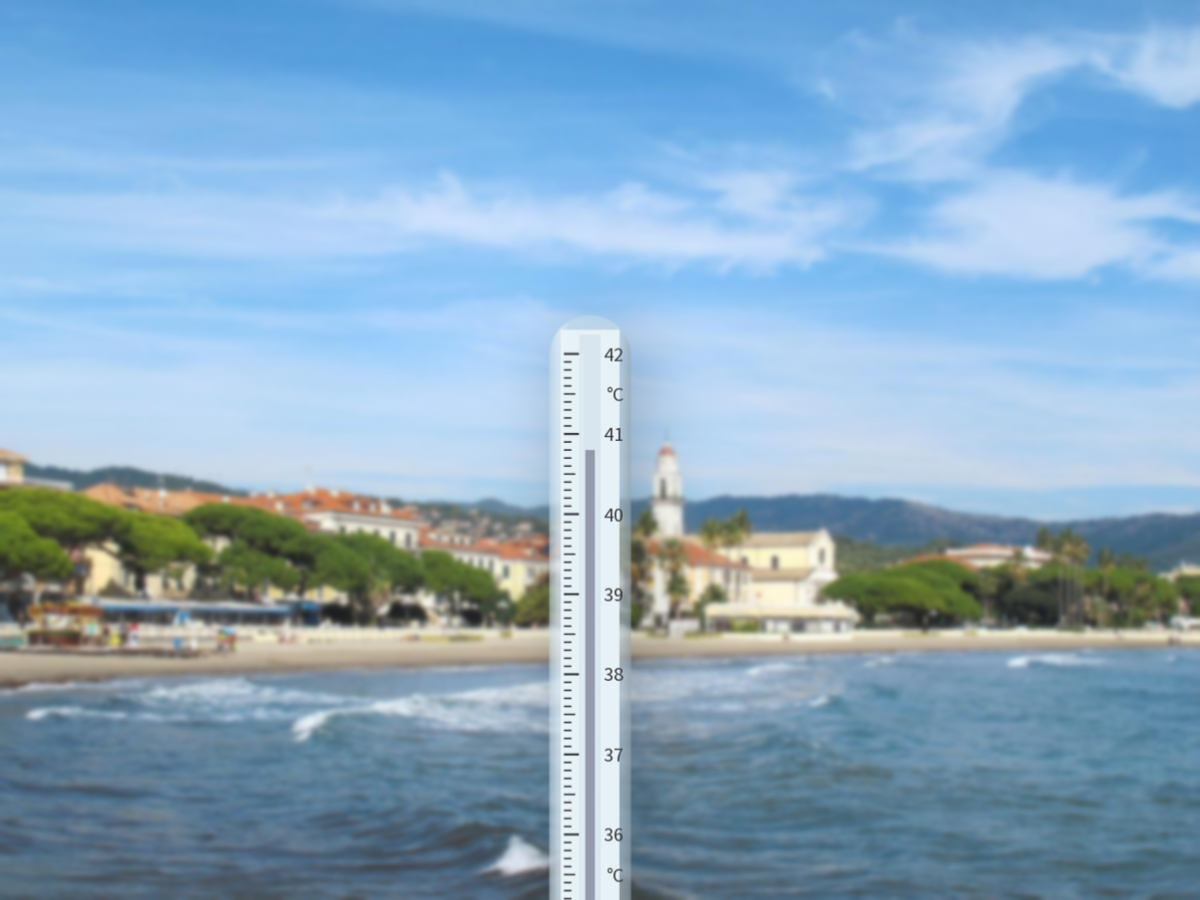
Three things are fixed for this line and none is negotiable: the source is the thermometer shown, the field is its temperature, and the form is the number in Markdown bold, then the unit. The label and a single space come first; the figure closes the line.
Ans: **40.8** °C
